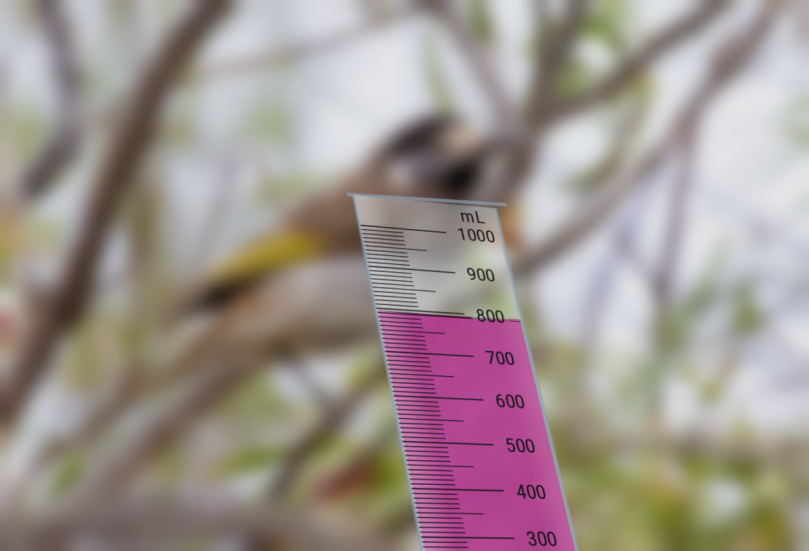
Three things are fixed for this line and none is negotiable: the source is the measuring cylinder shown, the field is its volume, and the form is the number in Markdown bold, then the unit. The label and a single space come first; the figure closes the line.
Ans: **790** mL
